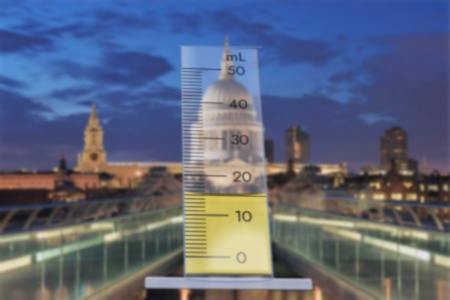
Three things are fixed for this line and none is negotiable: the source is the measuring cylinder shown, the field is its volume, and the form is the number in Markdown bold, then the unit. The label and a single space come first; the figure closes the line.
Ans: **15** mL
